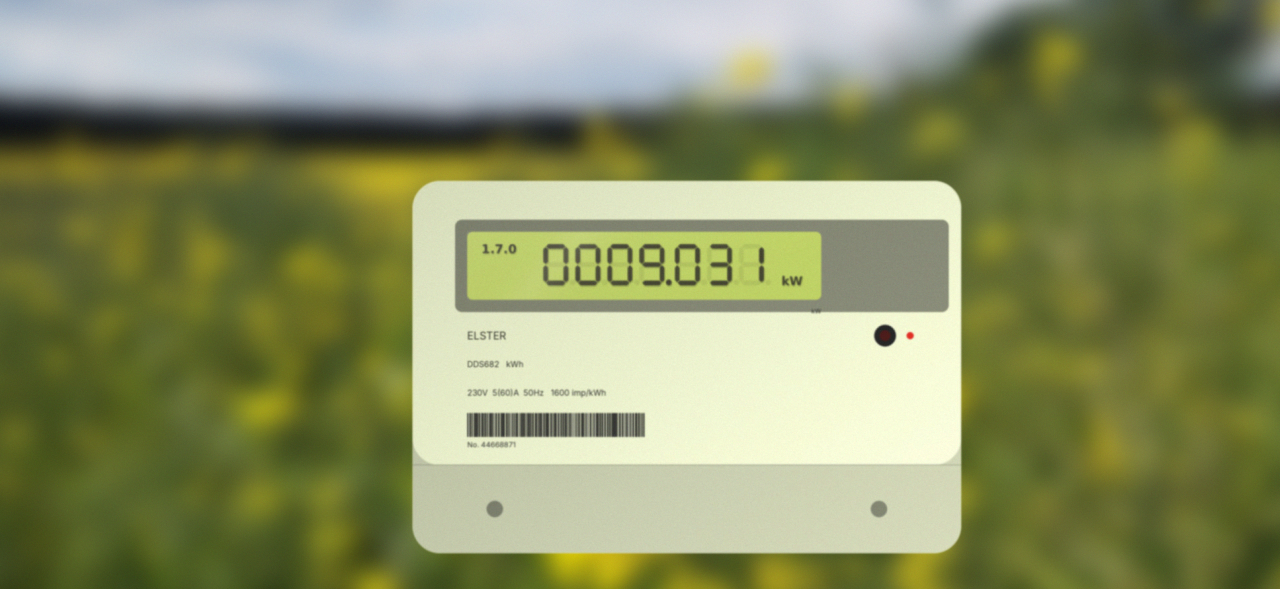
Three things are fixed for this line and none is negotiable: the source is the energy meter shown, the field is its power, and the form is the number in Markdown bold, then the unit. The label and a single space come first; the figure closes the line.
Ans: **9.031** kW
